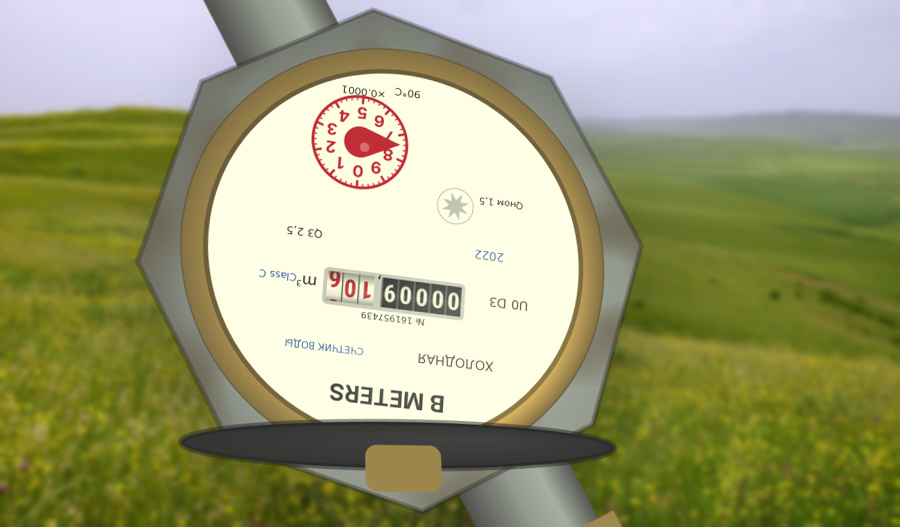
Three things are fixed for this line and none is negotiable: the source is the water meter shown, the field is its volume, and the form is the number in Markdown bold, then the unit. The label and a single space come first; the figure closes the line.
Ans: **9.1057** m³
